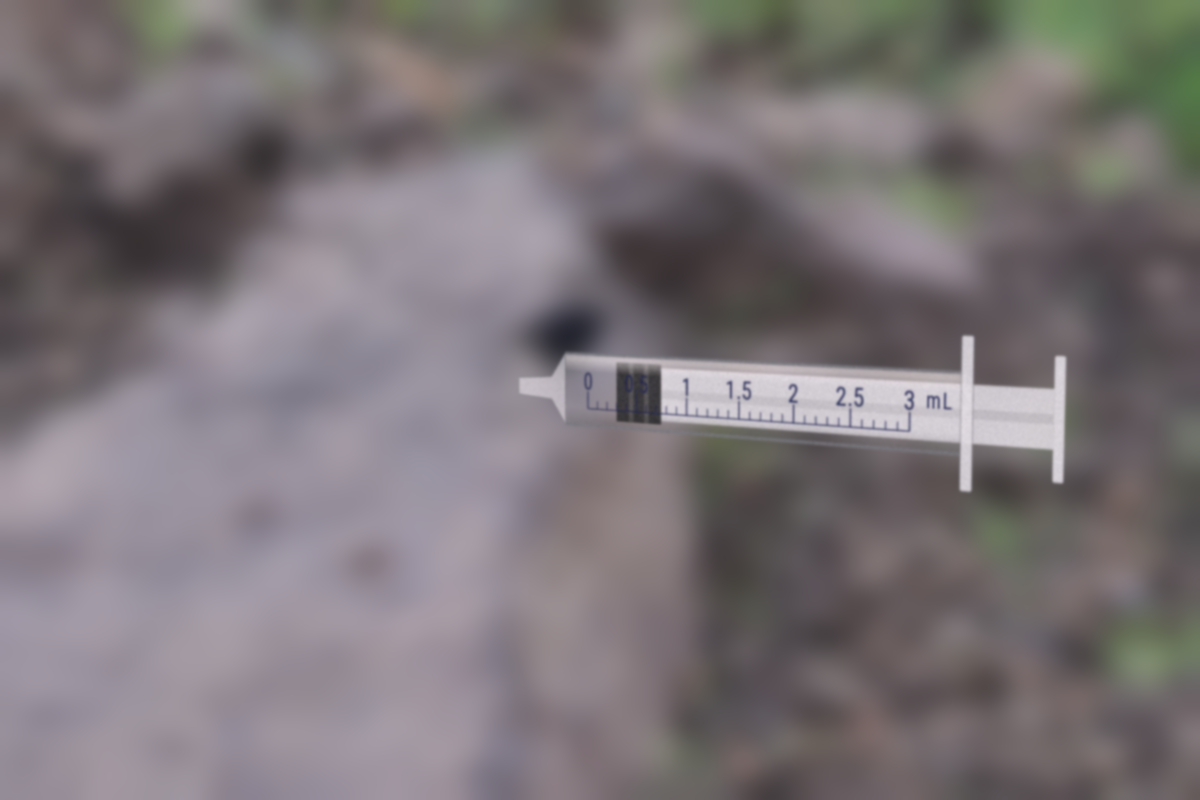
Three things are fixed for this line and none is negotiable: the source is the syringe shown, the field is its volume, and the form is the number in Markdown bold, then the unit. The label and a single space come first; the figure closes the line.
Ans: **0.3** mL
